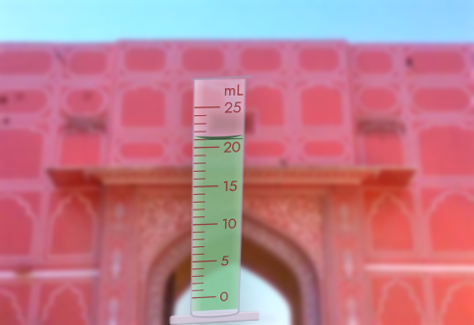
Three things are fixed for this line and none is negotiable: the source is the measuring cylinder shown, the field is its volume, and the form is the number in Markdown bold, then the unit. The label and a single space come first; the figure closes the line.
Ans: **21** mL
